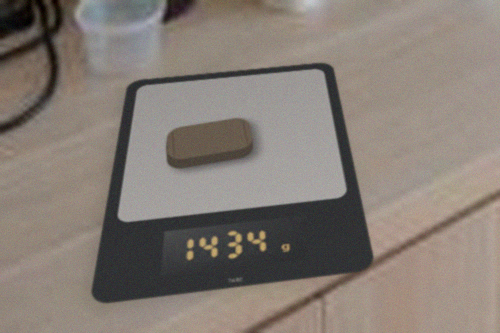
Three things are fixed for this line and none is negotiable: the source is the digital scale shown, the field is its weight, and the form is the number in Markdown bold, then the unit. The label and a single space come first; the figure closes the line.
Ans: **1434** g
